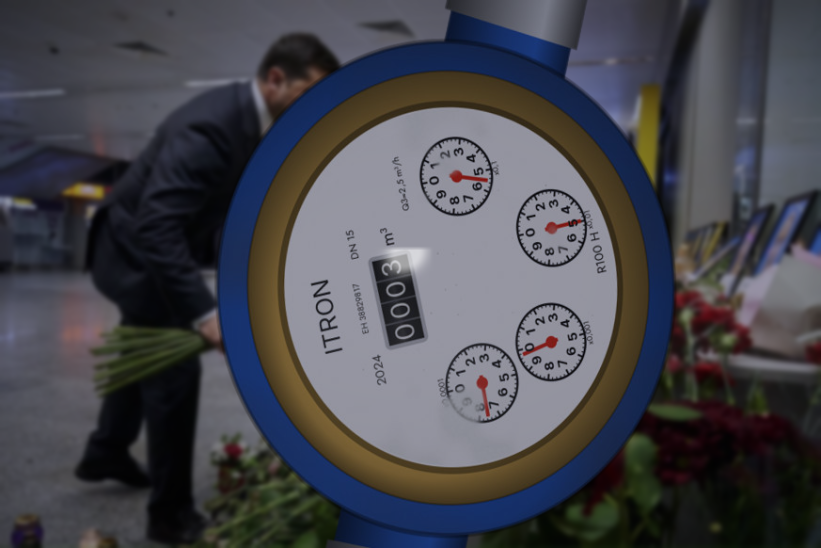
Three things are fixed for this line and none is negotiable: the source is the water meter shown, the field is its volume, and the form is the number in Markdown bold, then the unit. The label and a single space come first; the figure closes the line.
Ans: **3.5497** m³
